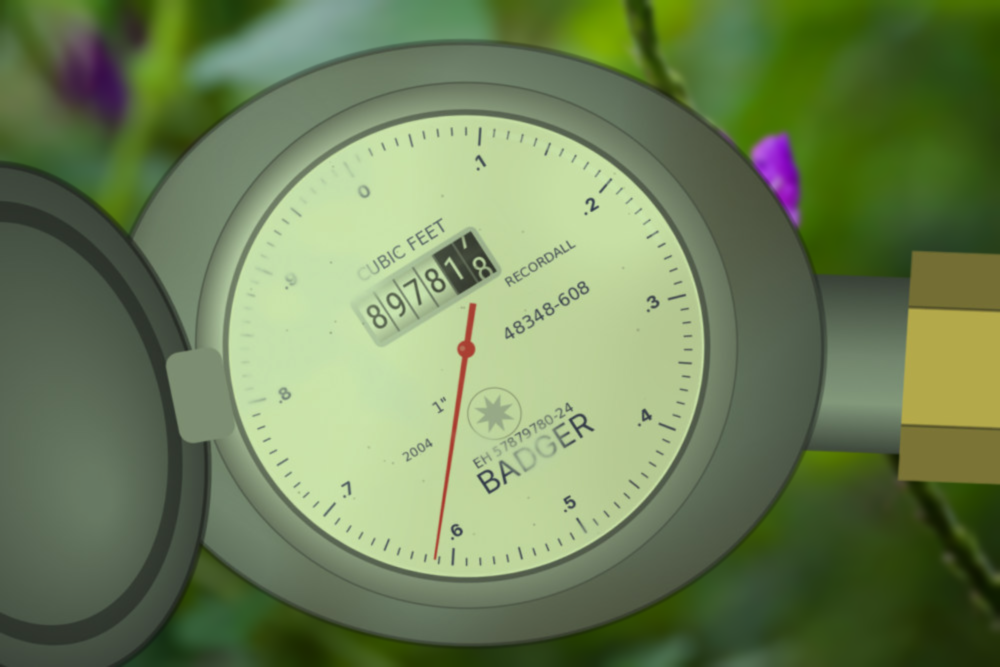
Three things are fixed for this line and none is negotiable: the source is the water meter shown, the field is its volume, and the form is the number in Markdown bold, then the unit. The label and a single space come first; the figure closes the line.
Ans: **897817.61** ft³
